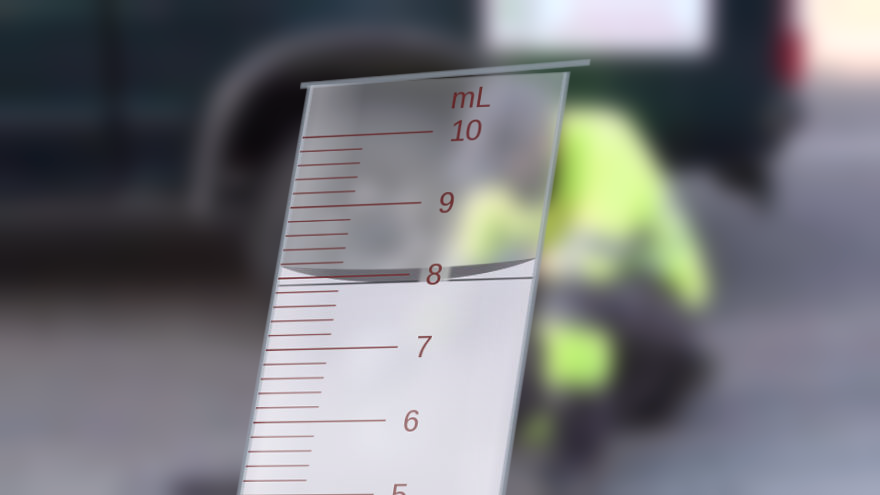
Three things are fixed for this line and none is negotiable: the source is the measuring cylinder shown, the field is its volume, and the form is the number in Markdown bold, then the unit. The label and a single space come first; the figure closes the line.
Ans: **7.9** mL
